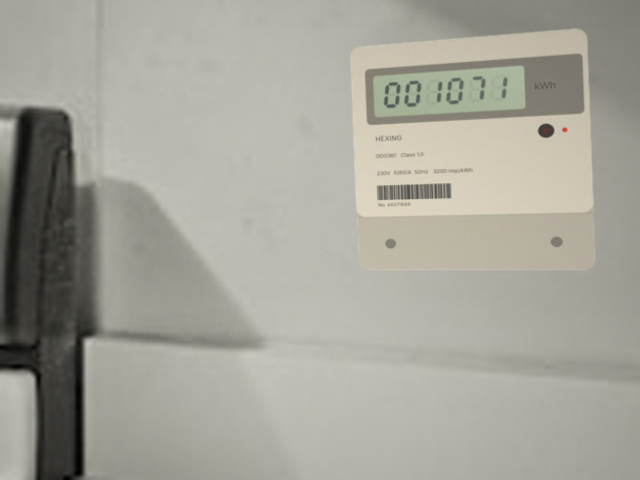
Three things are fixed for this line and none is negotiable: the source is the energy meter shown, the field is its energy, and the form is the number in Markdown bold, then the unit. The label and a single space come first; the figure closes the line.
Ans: **1071** kWh
